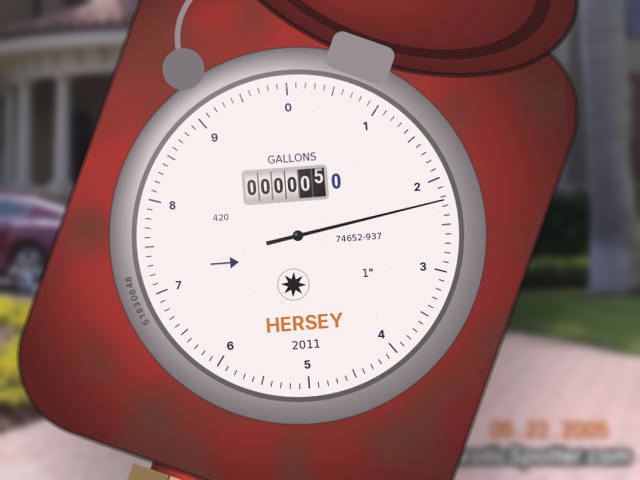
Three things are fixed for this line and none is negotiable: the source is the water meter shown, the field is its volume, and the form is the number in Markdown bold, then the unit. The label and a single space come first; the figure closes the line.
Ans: **52.2** gal
